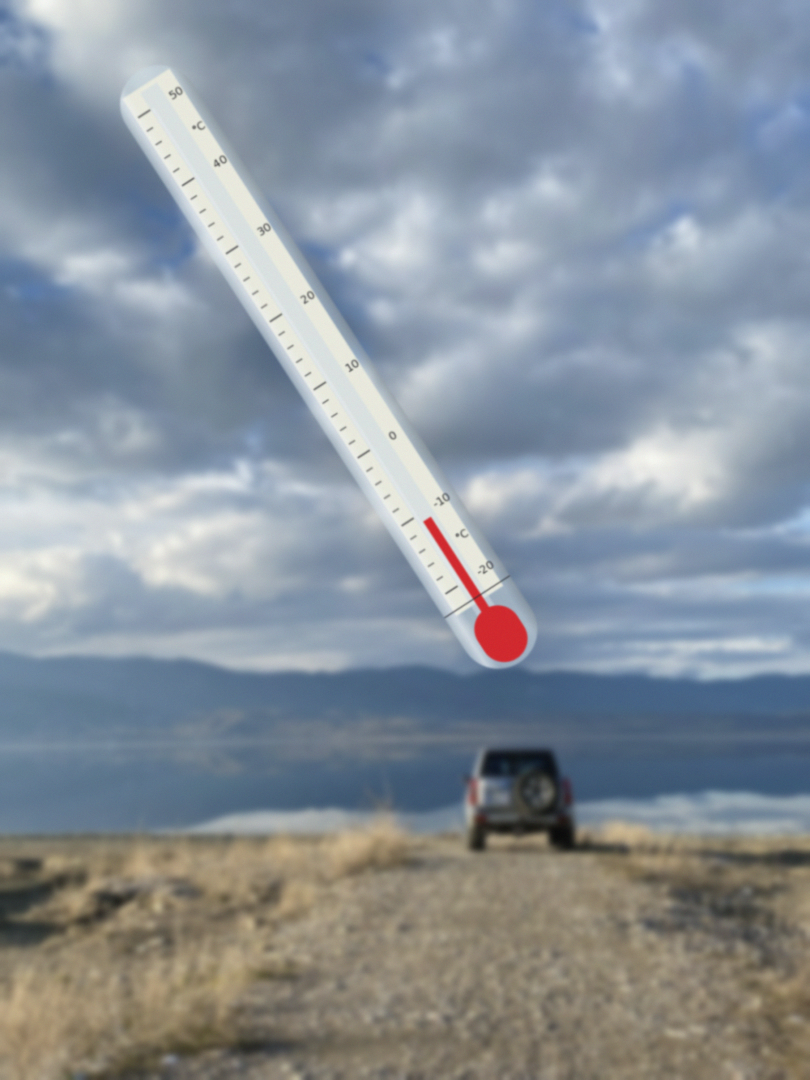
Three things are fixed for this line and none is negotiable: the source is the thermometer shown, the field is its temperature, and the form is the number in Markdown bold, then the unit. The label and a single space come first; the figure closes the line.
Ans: **-11** °C
